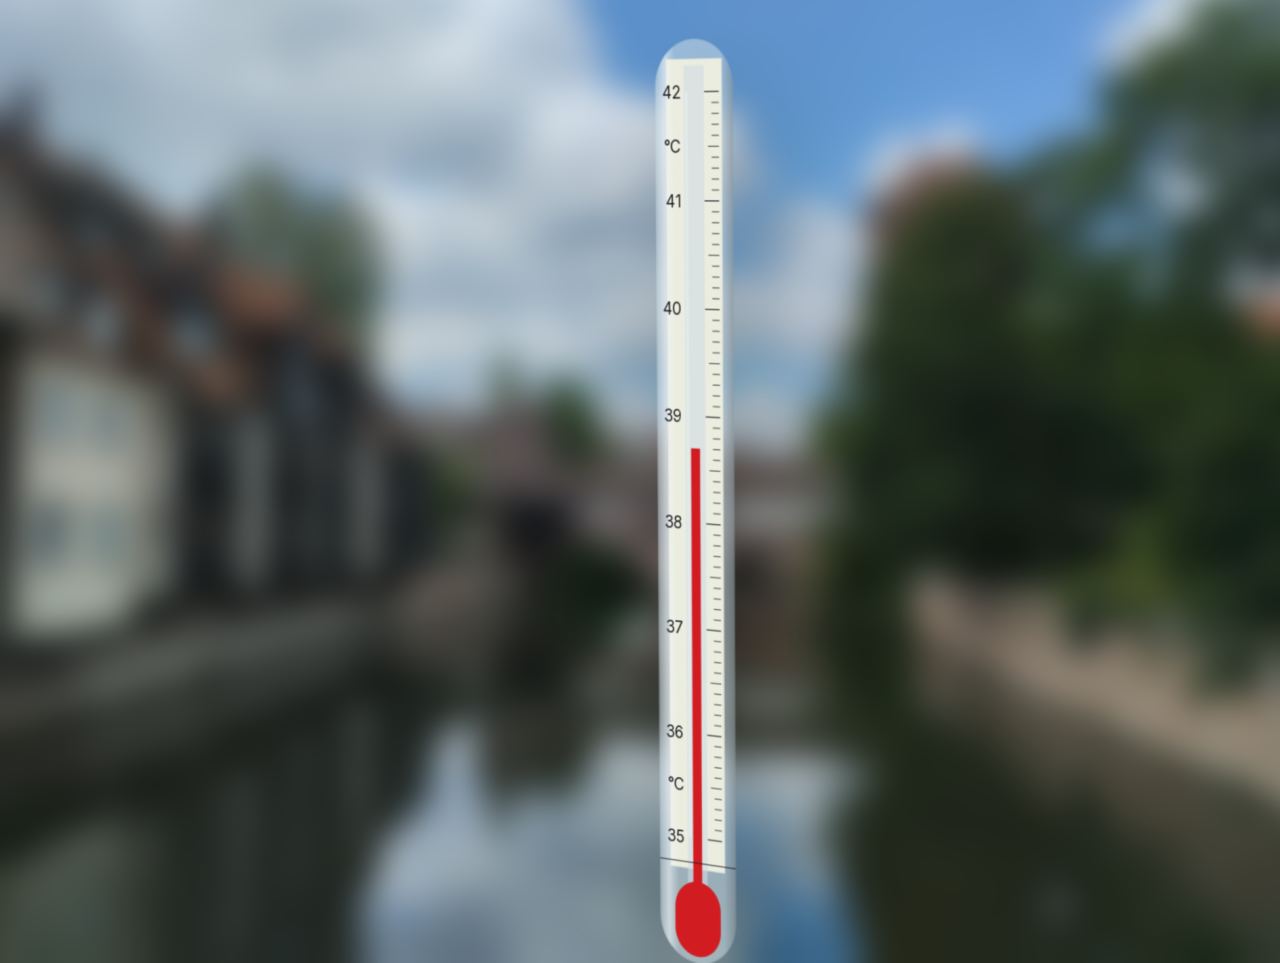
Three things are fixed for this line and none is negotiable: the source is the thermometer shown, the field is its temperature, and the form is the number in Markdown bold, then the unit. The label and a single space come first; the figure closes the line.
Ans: **38.7** °C
